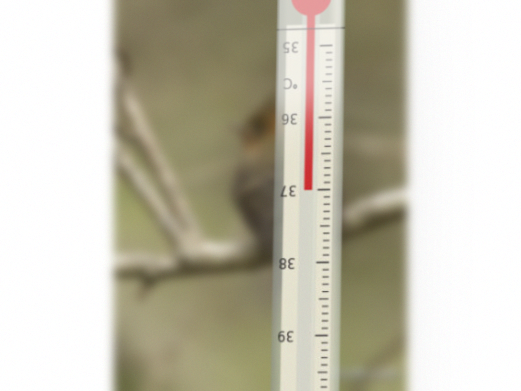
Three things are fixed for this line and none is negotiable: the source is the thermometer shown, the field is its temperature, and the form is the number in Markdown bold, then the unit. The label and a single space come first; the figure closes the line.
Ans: **37** °C
